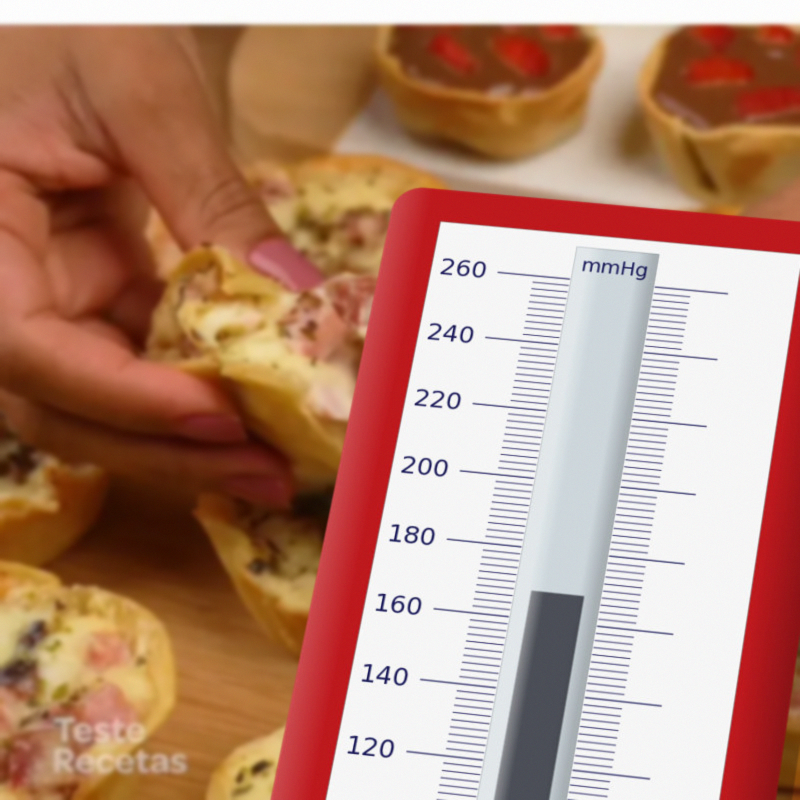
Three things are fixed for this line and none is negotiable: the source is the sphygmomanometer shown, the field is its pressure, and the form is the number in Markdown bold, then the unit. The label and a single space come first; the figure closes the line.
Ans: **168** mmHg
